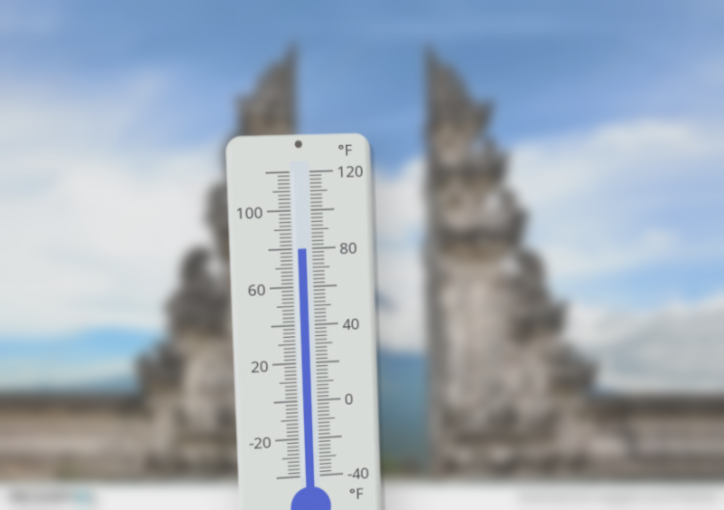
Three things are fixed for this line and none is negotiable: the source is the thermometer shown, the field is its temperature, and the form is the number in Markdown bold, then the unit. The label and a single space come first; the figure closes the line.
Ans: **80** °F
